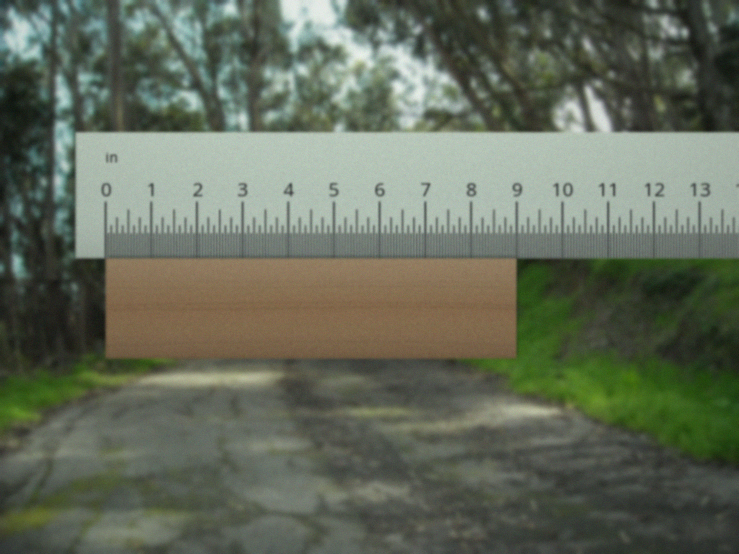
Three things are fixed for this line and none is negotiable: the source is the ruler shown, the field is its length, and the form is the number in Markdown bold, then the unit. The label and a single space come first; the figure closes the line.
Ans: **9** in
